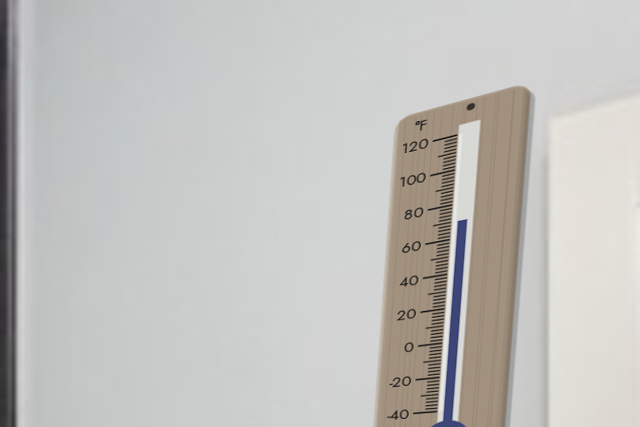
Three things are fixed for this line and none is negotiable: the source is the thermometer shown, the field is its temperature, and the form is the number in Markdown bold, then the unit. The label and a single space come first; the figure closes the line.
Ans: **70** °F
